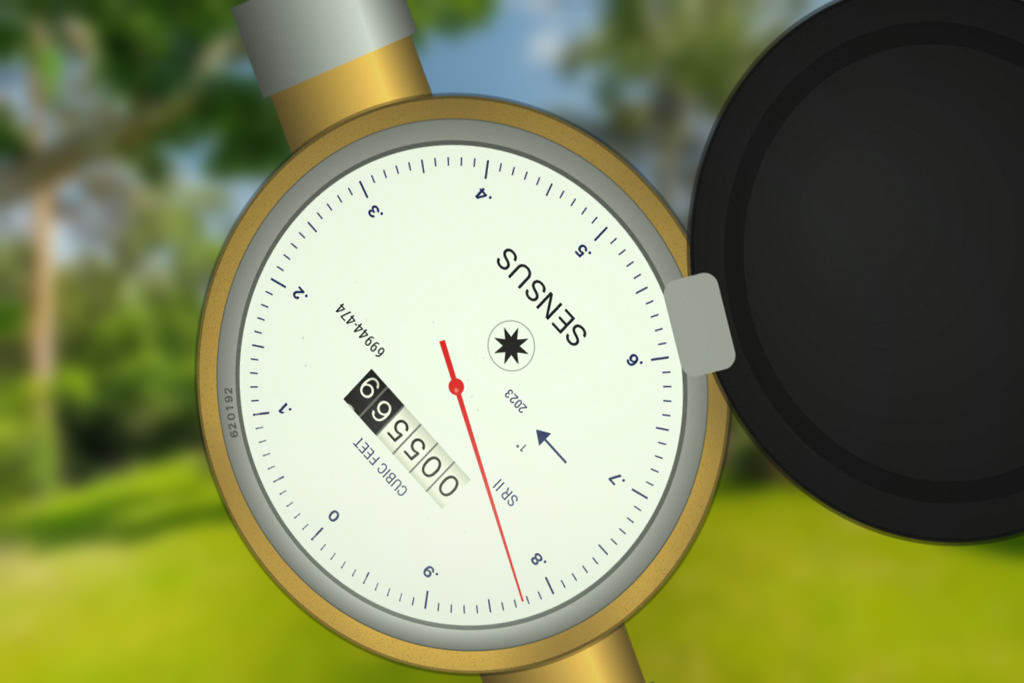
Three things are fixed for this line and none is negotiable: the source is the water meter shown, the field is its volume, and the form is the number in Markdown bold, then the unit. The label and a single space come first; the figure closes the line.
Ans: **5568.82** ft³
